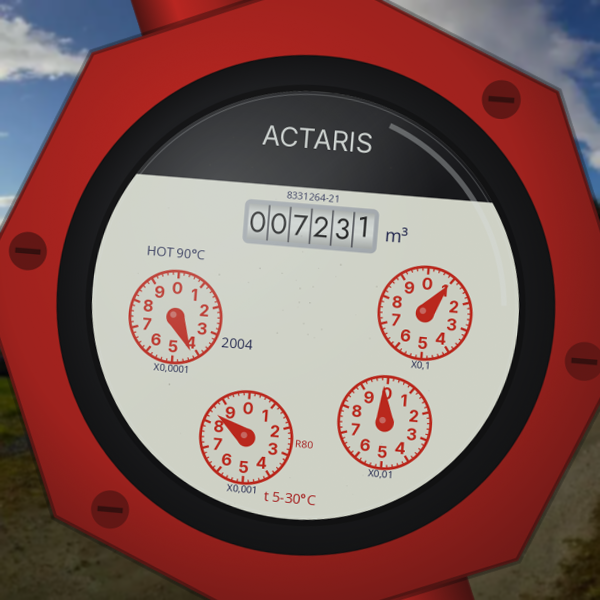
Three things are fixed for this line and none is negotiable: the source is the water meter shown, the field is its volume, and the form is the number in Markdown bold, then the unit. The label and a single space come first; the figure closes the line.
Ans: **7231.0984** m³
